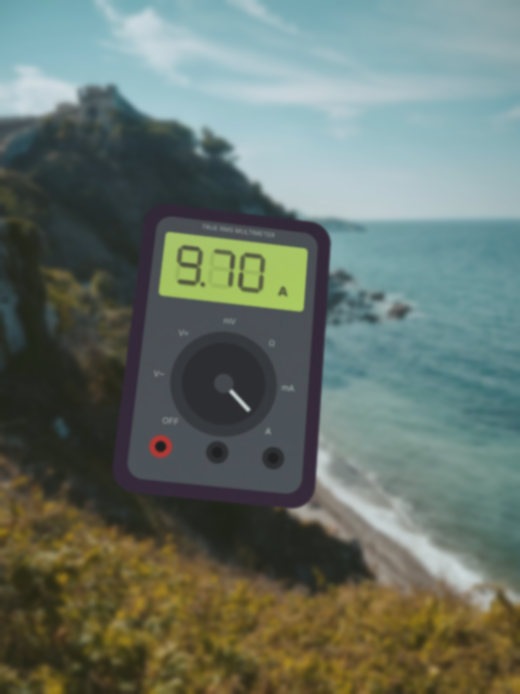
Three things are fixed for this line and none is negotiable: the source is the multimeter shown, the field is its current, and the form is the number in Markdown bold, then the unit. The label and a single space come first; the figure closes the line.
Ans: **9.70** A
